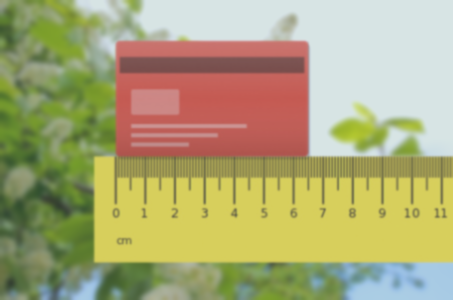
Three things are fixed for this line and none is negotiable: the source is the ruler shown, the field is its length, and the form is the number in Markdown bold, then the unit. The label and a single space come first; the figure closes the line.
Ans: **6.5** cm
